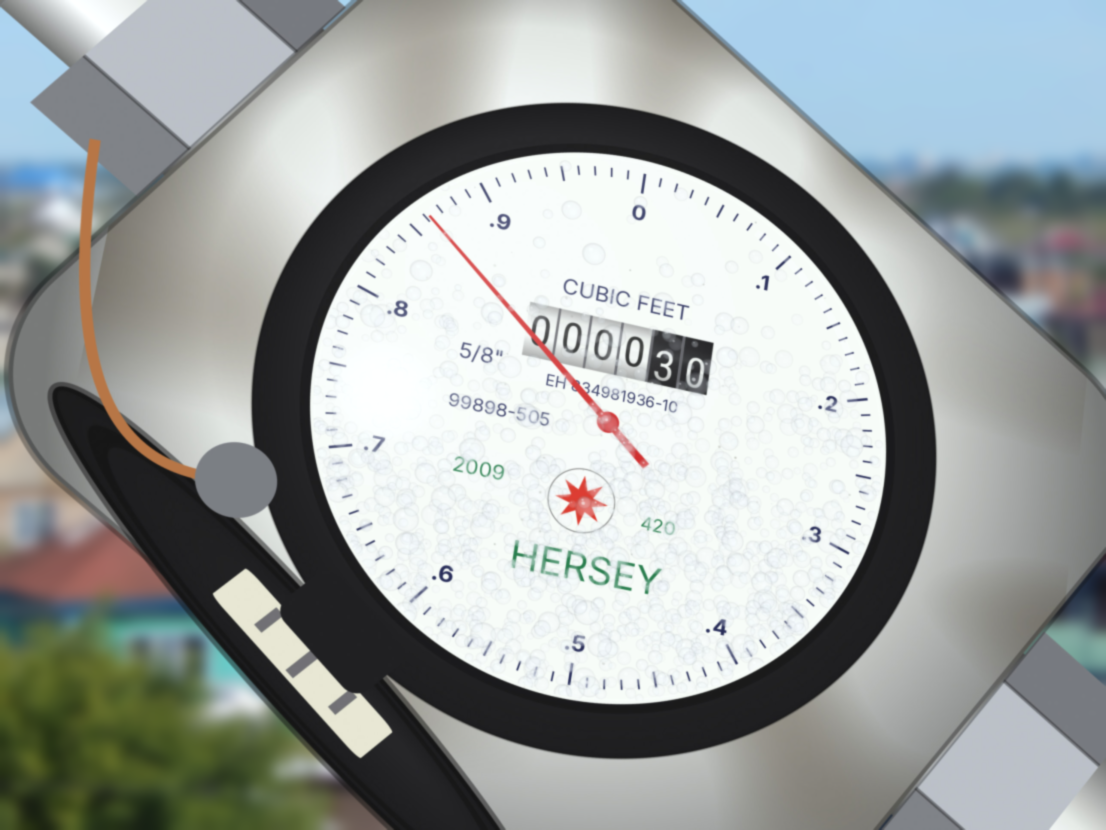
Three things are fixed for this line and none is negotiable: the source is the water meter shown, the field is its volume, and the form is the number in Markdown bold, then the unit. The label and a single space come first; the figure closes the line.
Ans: **29.86** ft³
